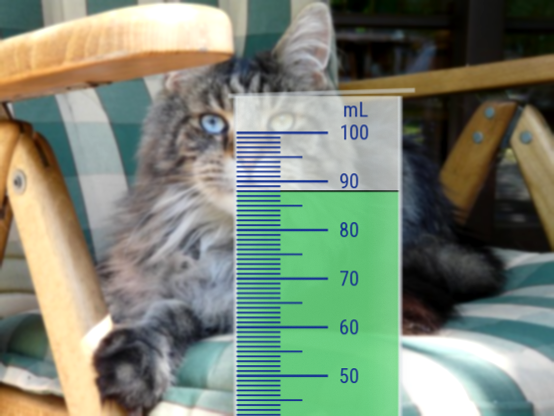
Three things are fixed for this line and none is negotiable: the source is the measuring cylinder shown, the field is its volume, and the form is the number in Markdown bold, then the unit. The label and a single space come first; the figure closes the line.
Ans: **88** mL
